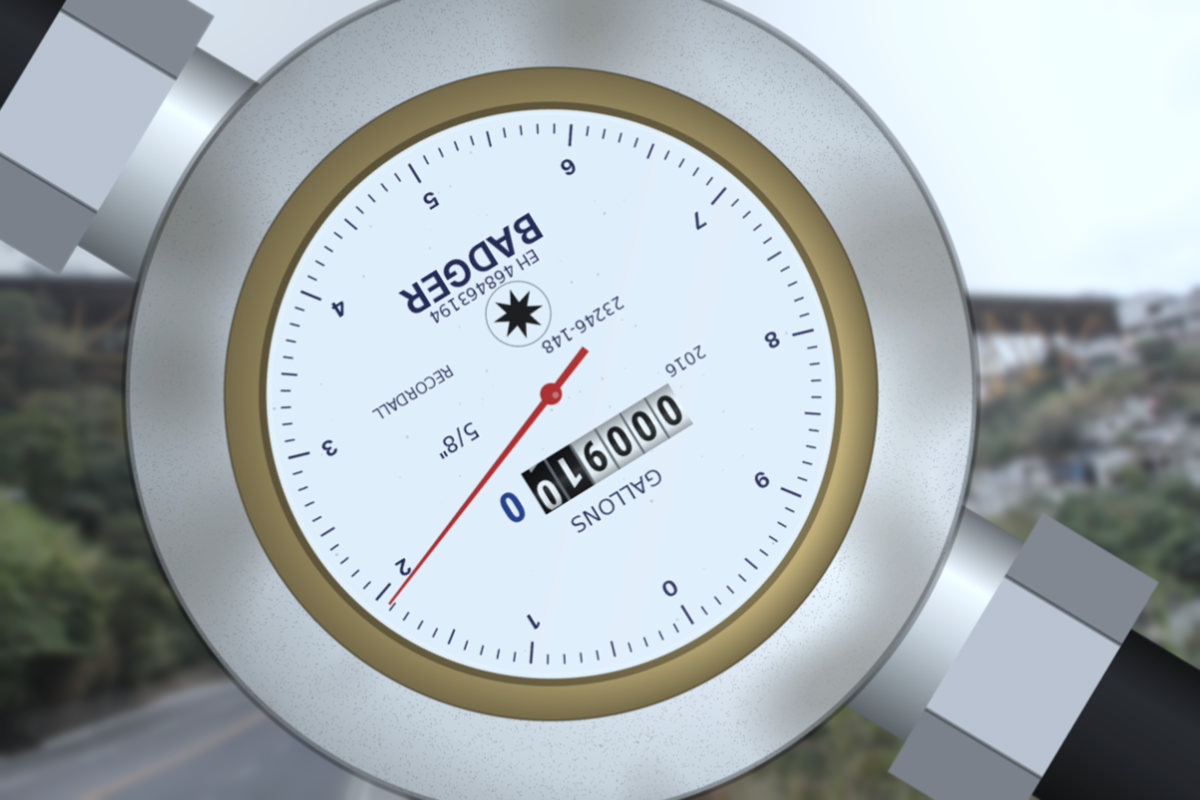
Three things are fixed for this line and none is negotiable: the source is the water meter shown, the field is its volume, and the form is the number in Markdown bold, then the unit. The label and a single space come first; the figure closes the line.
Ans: **9101.9** gal
